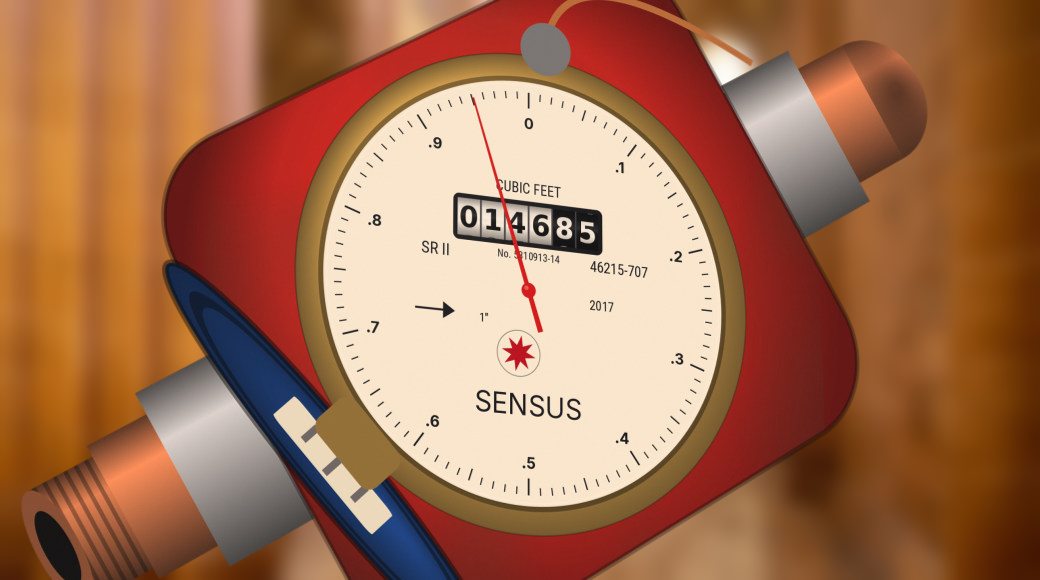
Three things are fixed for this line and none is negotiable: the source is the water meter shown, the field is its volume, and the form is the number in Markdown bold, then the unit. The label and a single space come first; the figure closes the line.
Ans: **14684.95** ft³
